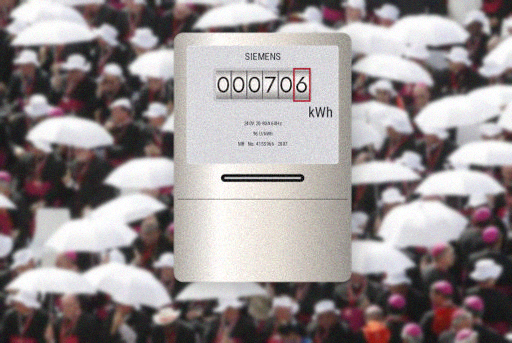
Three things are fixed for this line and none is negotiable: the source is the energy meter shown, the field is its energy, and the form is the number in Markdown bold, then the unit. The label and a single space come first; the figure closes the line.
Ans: **70.6** kWh
